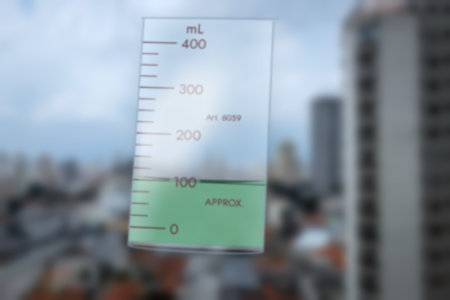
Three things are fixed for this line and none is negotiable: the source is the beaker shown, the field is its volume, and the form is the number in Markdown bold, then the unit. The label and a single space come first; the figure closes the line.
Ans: **100** mL
